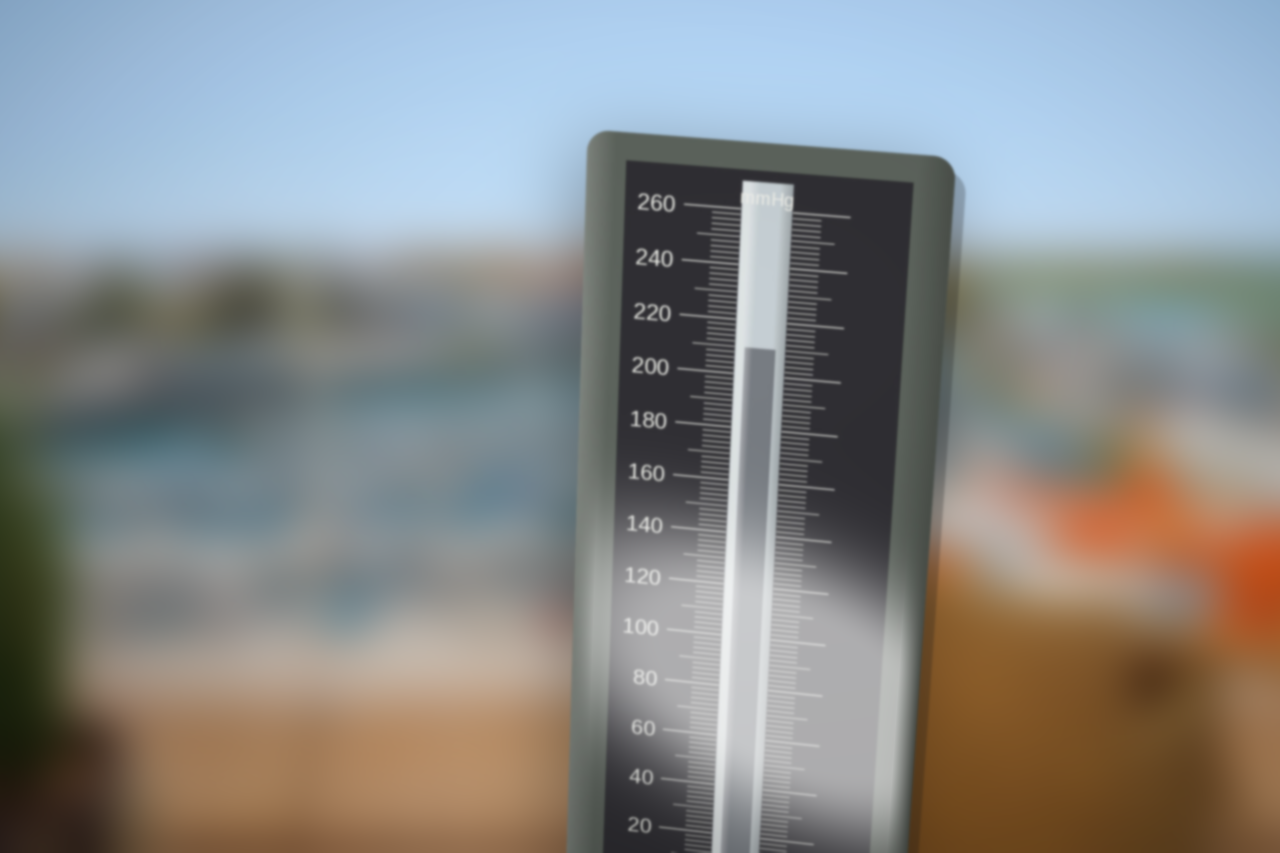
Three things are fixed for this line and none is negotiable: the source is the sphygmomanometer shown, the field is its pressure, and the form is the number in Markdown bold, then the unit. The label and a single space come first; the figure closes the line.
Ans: **210** mmHg
